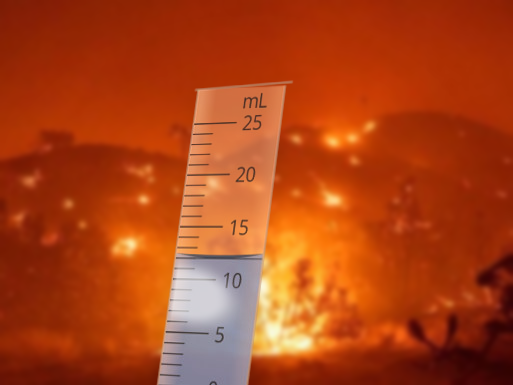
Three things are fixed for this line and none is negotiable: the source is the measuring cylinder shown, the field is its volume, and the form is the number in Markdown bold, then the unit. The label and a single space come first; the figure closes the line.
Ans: **12** mL
